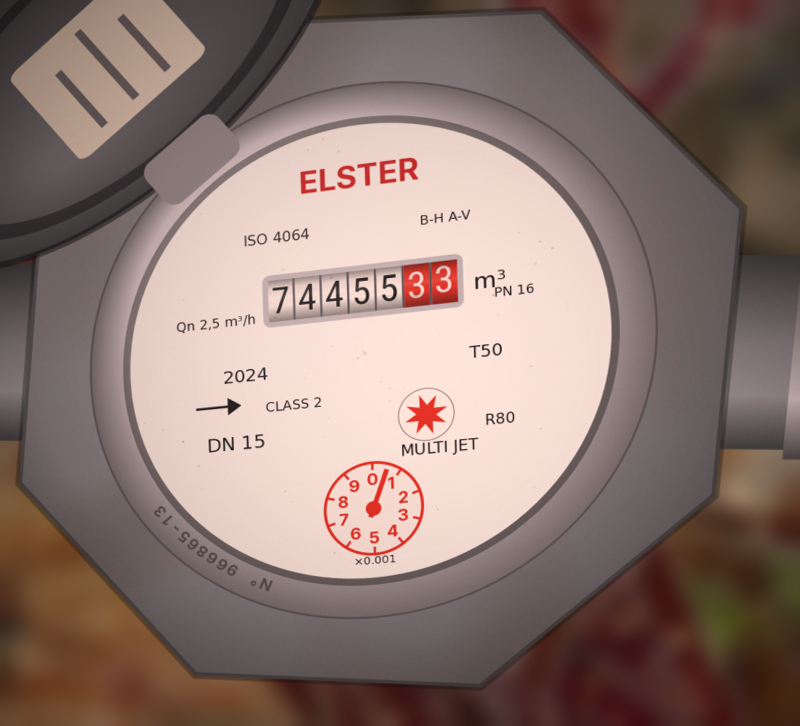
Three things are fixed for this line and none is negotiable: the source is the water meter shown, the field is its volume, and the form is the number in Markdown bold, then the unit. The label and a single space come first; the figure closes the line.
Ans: **74455.330** m³
